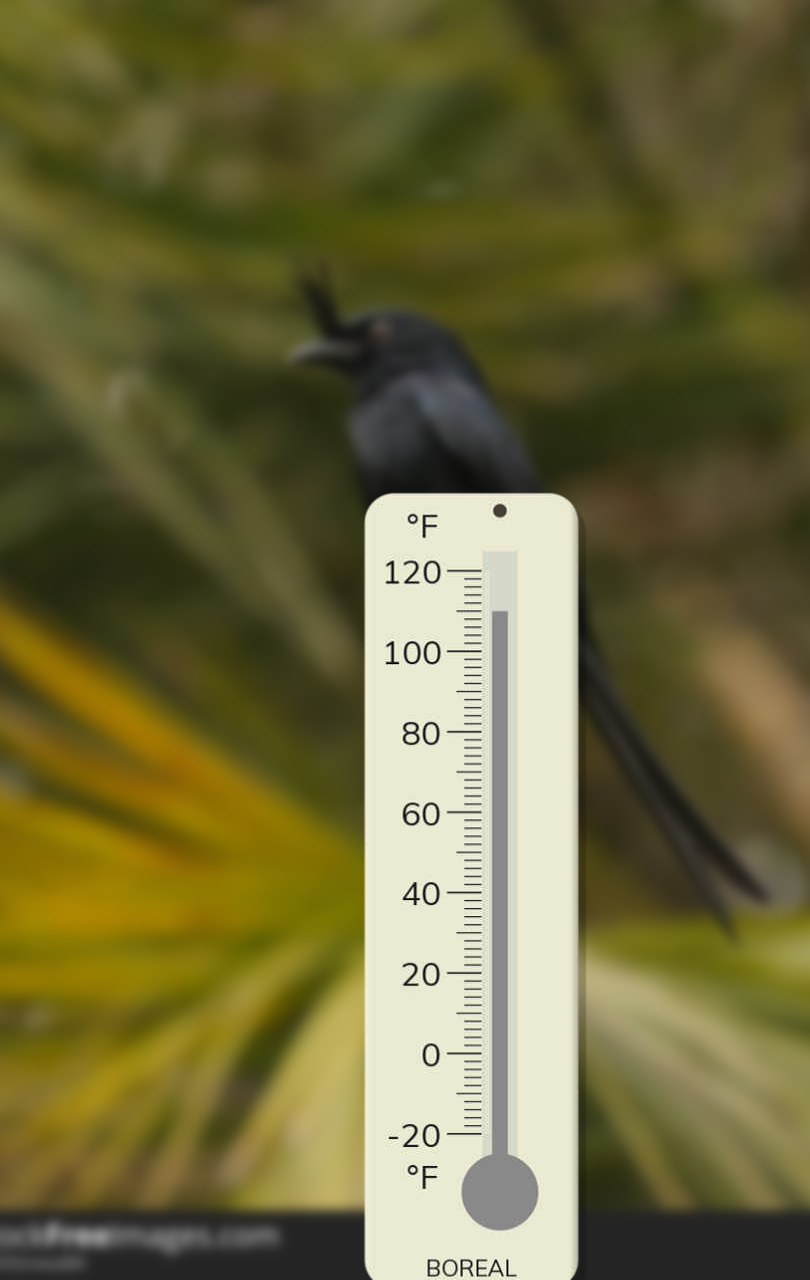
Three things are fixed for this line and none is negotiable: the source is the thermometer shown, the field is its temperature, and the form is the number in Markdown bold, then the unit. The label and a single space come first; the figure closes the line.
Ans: **110** °F
